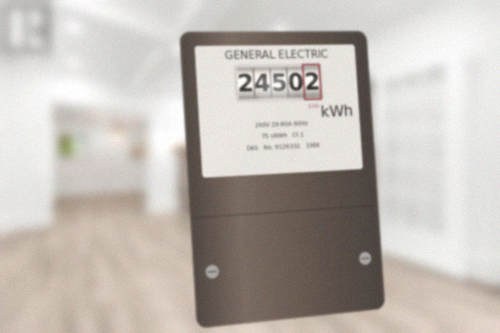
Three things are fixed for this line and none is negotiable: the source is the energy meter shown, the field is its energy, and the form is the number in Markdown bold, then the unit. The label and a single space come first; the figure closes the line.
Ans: **2450.2** kWh
